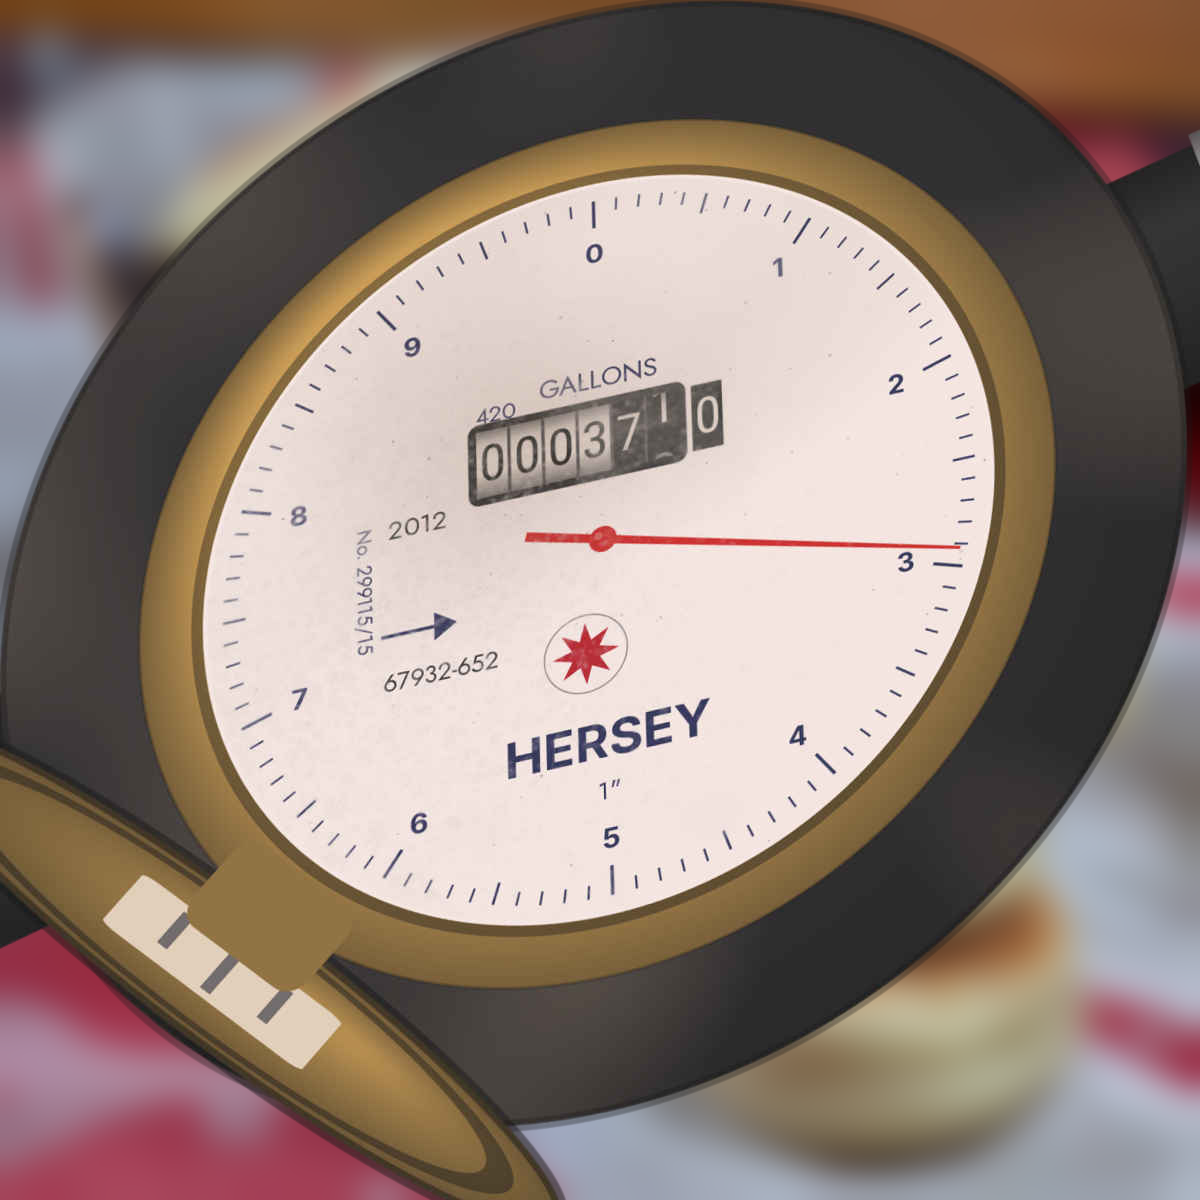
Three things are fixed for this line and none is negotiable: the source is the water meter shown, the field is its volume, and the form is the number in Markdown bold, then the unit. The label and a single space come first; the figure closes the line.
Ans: **3712.9** gal
